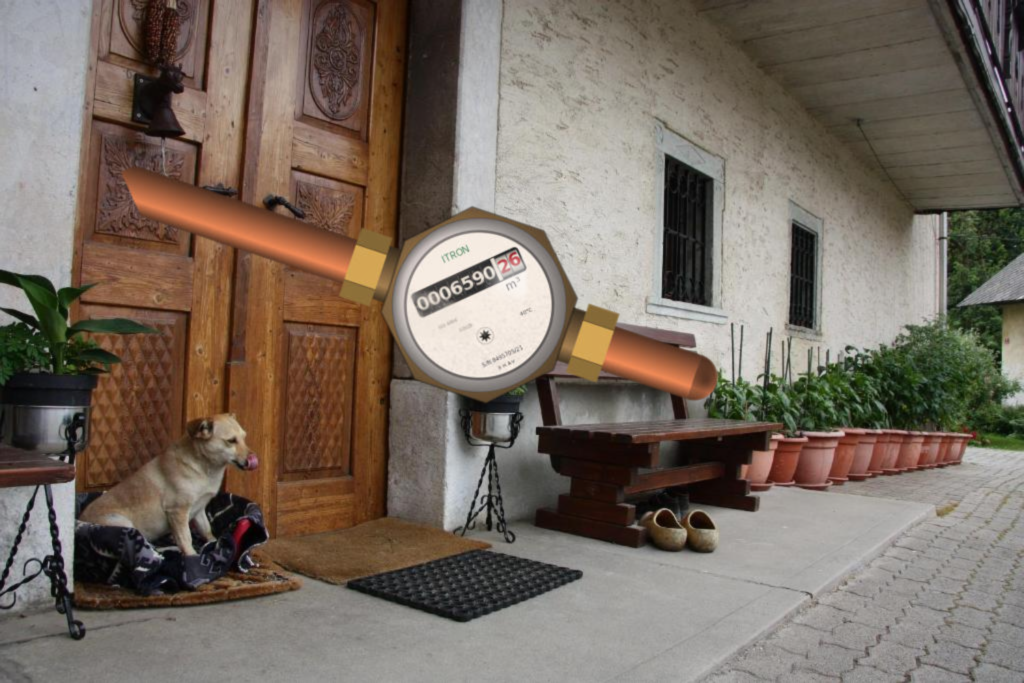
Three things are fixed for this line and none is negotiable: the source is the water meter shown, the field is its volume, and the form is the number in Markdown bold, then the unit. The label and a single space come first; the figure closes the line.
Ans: **6590.26** m³
